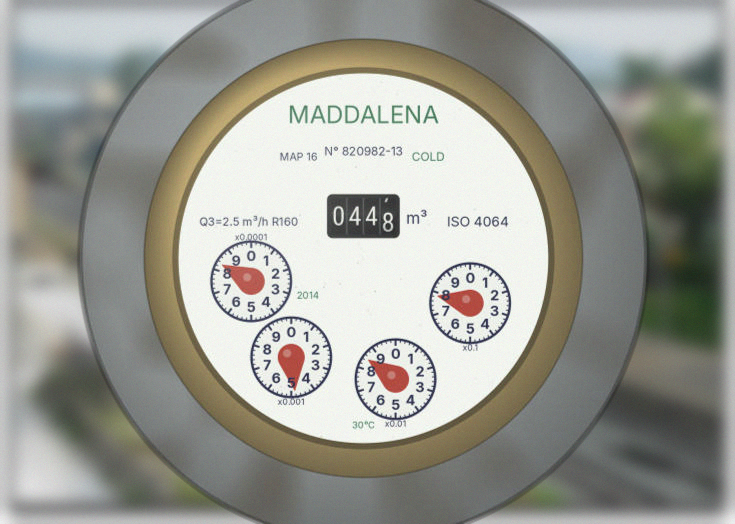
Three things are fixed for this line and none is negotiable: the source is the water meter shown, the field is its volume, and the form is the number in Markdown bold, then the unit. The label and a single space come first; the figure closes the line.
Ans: **447.7848** m³
